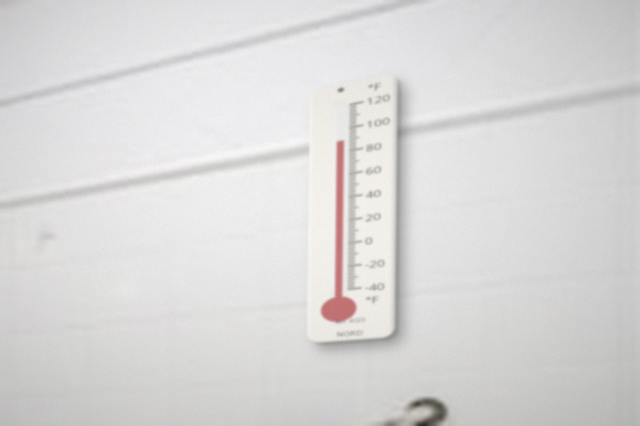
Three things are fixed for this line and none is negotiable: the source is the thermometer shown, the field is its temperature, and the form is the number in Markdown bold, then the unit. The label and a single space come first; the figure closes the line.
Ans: **90** °F
